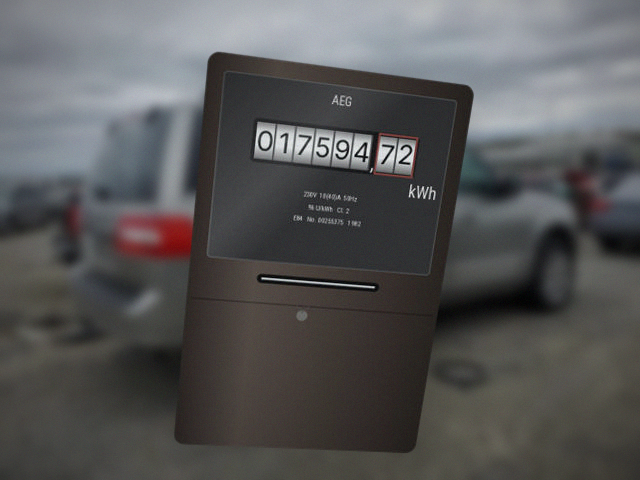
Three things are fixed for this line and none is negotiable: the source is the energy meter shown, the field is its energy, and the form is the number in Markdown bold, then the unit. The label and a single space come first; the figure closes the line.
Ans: **17594.72** kWh
